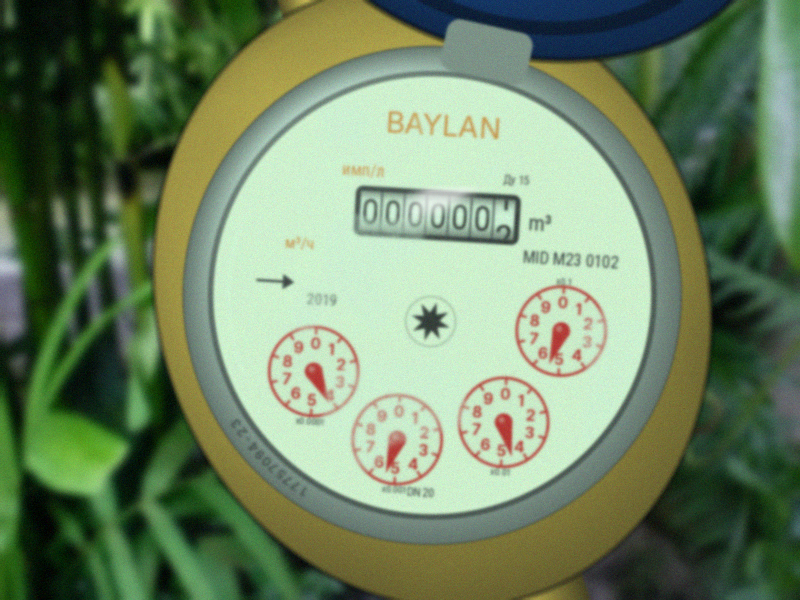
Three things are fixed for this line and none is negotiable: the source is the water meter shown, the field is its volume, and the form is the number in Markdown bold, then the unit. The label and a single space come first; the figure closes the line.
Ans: **1.5454** m³
